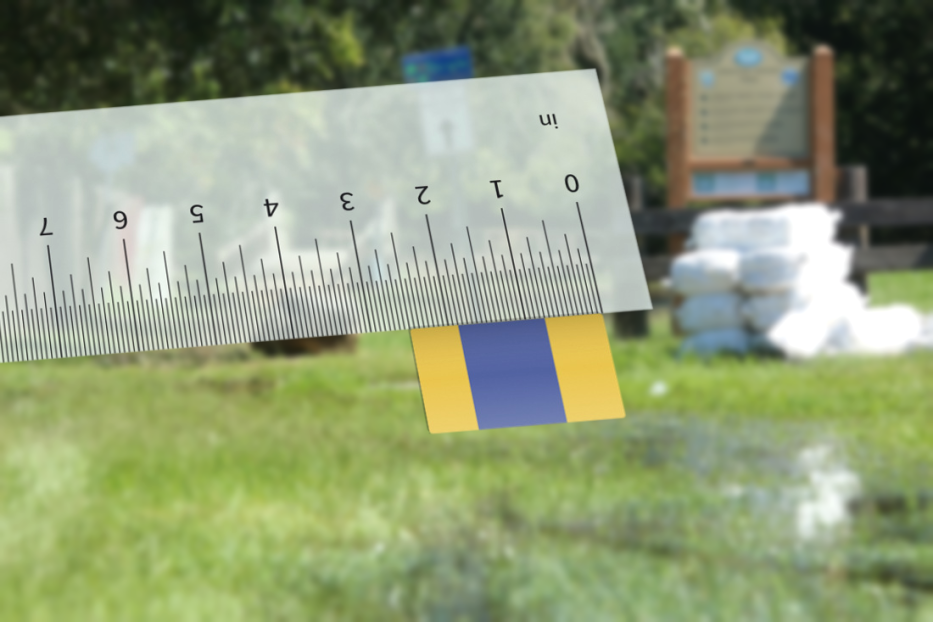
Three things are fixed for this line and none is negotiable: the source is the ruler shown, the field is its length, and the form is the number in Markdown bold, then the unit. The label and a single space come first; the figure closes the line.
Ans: **2.5** in
